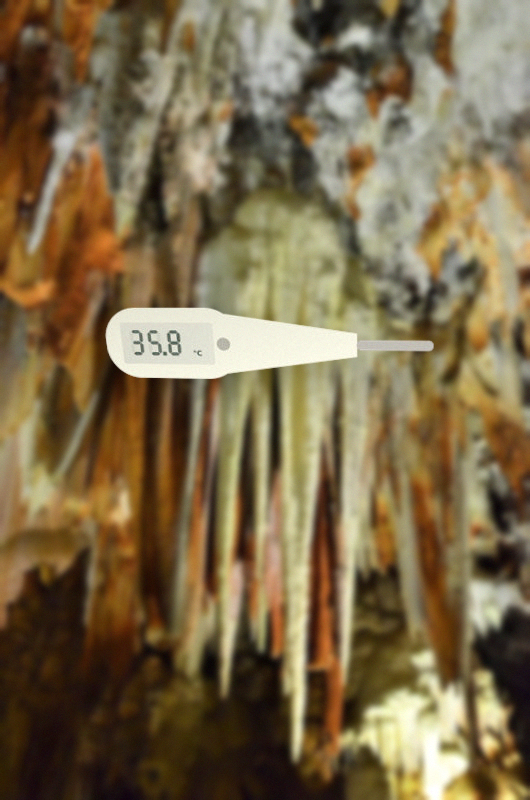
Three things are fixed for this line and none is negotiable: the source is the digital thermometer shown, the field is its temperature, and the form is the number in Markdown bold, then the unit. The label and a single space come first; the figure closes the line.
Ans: **35.8** °C
